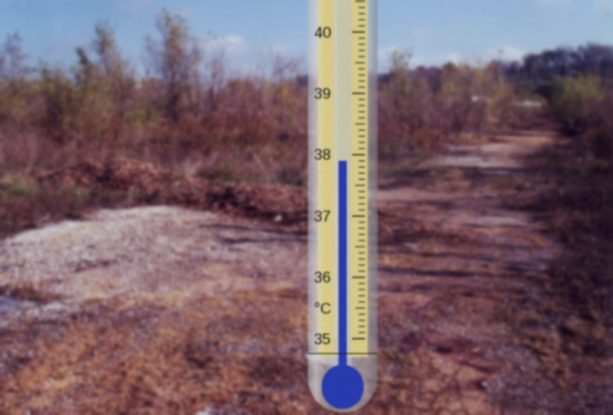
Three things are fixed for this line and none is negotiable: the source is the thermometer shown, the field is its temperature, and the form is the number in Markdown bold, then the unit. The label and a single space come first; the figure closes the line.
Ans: **37.9** °C
